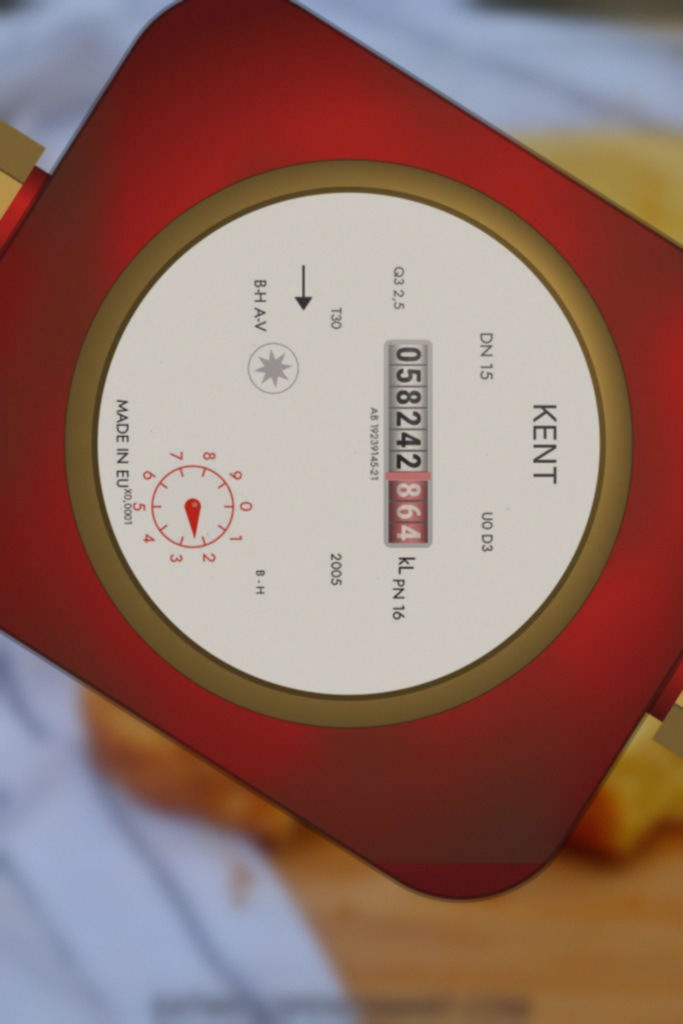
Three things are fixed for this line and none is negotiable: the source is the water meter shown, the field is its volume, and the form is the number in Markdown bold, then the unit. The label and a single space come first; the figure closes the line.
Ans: **58242.8642** kL
